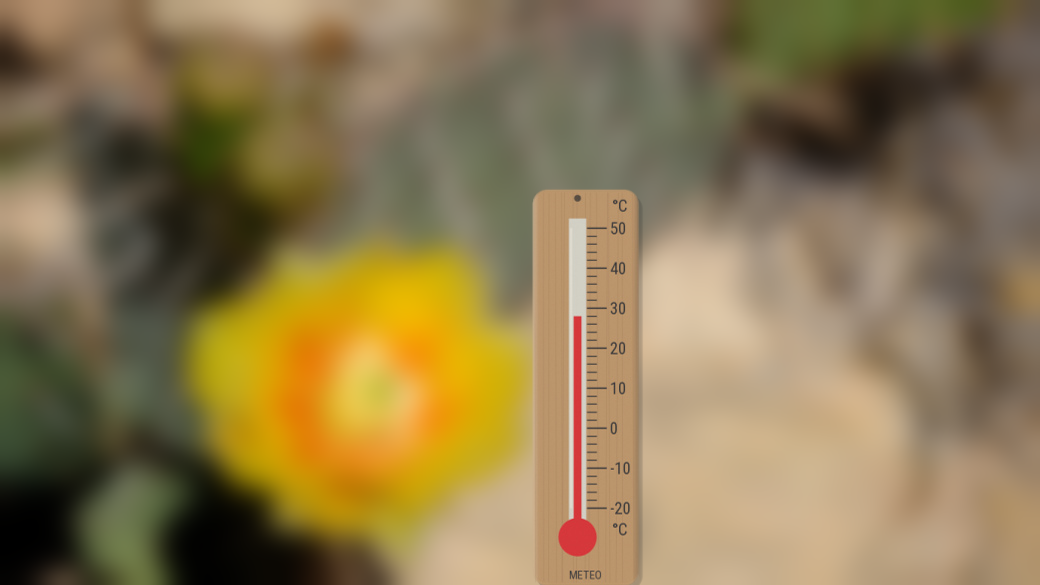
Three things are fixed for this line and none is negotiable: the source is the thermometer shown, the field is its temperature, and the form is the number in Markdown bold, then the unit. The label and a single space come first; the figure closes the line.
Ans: **28** °C
